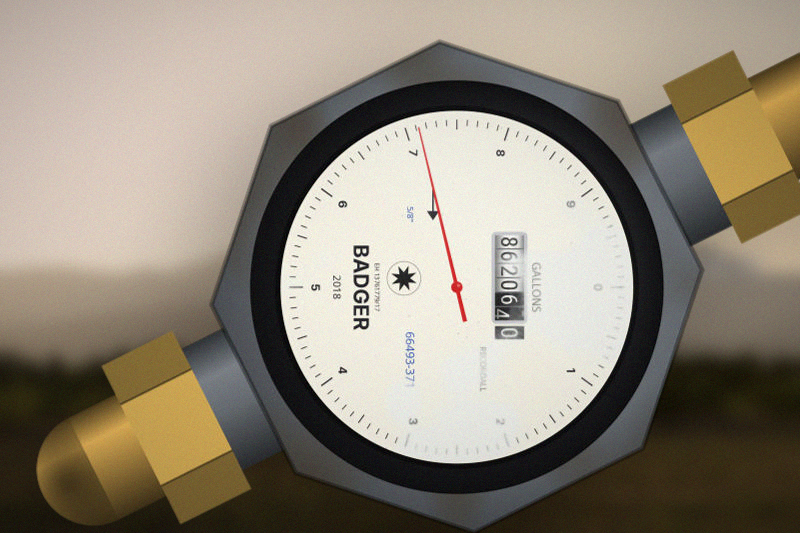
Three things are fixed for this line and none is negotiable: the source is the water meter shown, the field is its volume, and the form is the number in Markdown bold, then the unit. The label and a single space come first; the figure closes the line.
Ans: **8620637.1** gal
